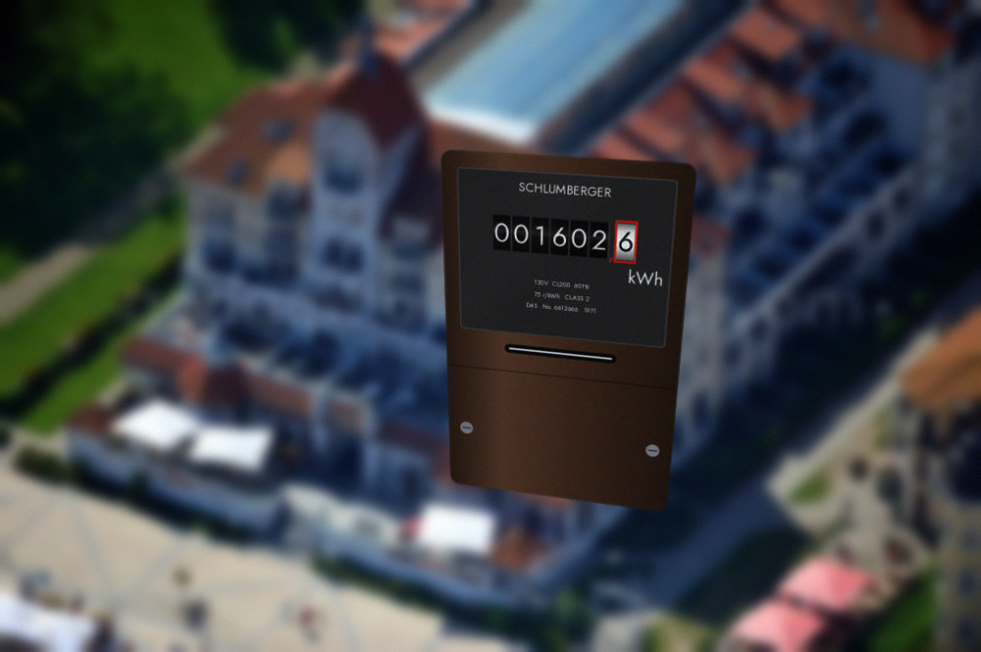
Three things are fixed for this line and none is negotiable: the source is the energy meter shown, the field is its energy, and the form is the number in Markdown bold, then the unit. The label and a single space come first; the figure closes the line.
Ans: **1602.6** kWh
